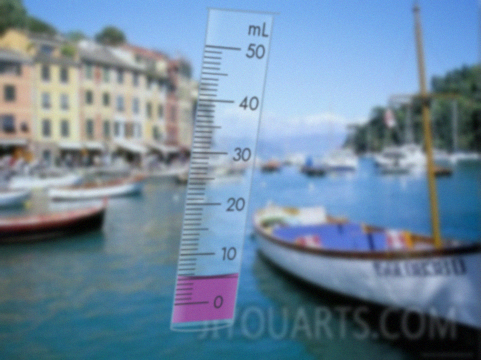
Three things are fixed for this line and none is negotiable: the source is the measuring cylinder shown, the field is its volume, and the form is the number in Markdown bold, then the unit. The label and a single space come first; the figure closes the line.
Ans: **5** mL
